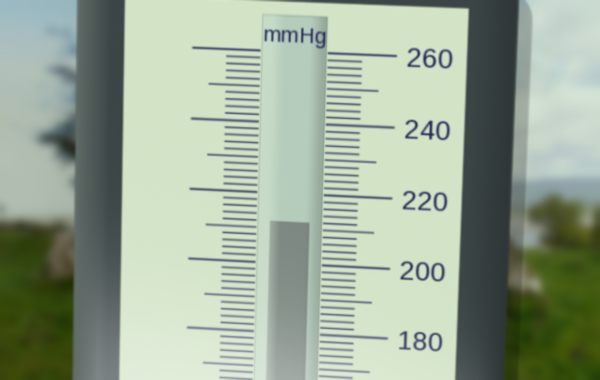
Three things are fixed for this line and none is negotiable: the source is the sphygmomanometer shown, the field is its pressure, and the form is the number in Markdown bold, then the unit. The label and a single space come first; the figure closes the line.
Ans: **212** mmHg
